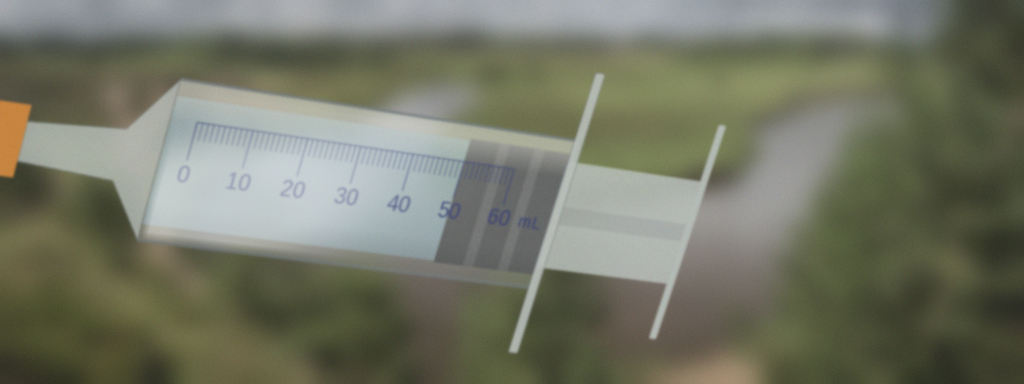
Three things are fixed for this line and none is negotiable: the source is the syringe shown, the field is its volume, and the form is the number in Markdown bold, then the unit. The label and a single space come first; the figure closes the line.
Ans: **50** mL
